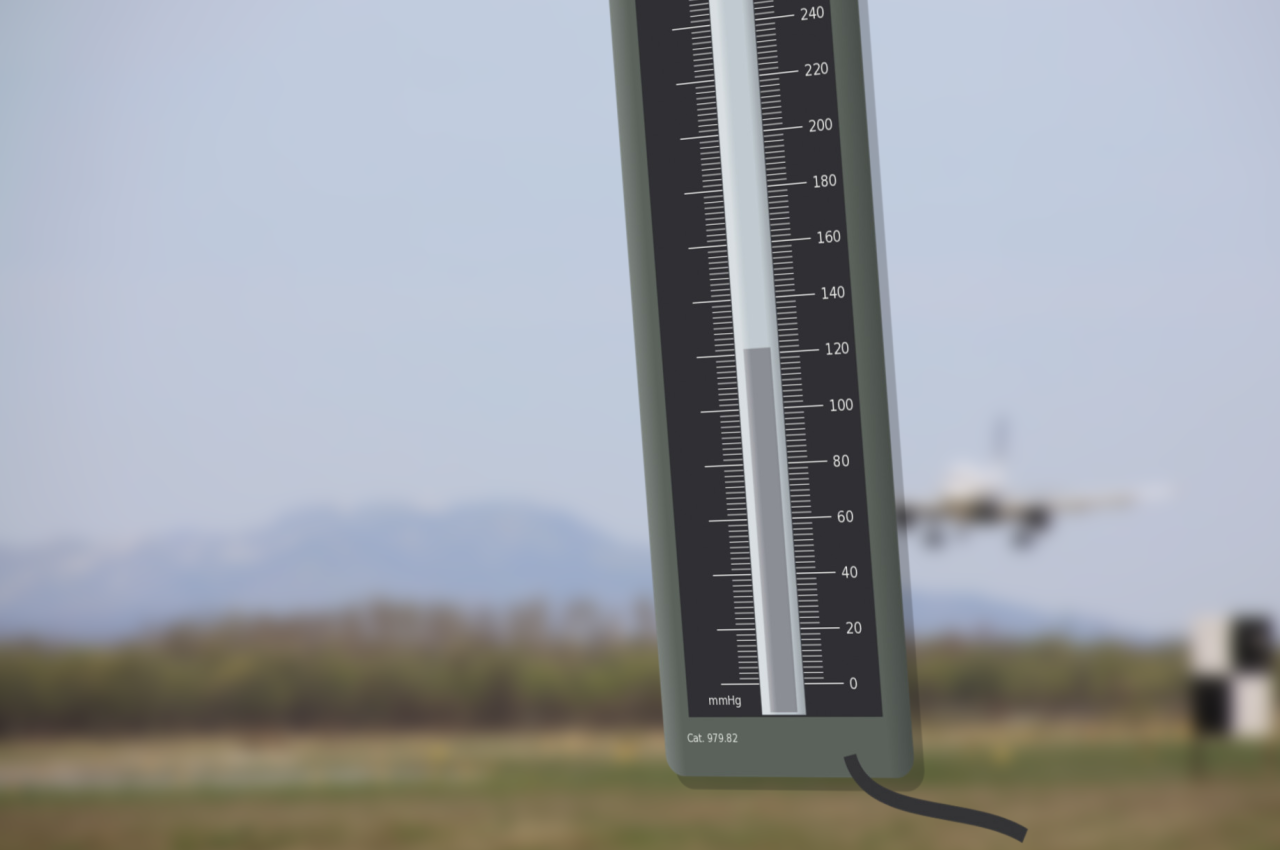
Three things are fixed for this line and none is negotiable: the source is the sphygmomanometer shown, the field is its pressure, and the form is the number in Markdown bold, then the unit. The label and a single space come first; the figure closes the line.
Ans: **122** mmHg
